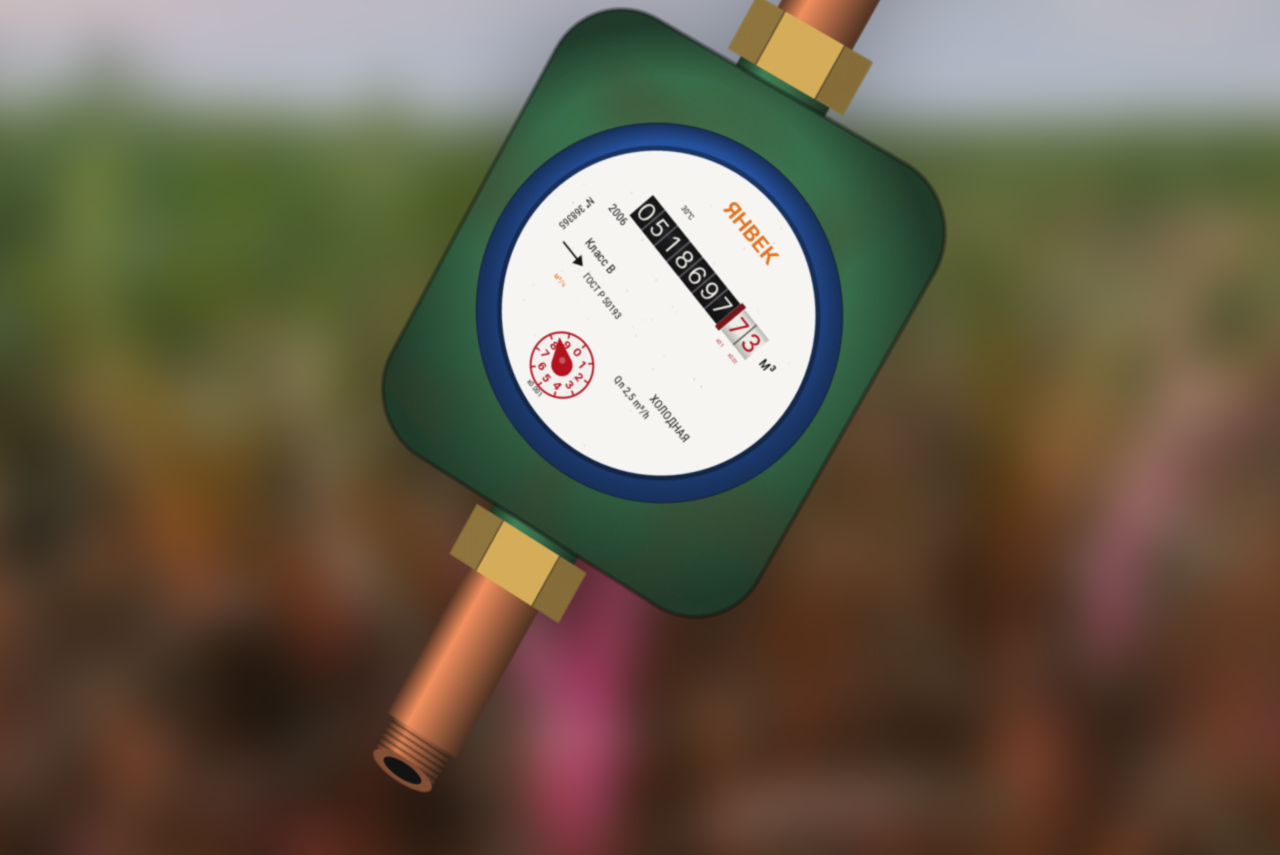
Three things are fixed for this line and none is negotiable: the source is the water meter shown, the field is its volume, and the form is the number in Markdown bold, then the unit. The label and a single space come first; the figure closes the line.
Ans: **518697.738** m³
